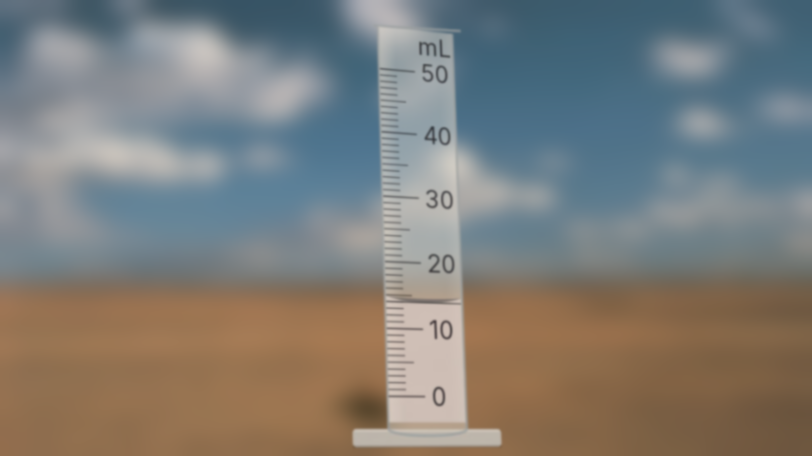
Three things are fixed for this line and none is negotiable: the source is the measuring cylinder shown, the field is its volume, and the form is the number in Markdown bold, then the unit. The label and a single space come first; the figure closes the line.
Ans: **14** mL
